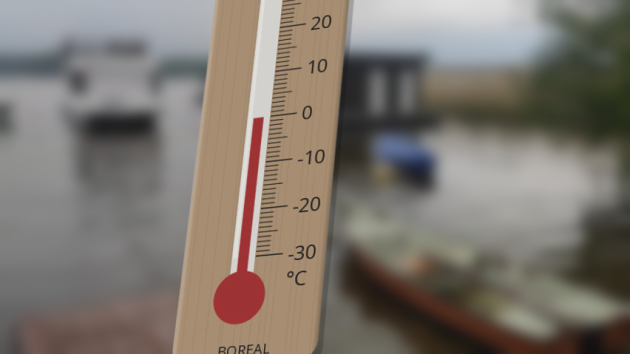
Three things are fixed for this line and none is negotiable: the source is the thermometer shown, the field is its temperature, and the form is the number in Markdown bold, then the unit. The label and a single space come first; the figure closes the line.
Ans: **0** °C
